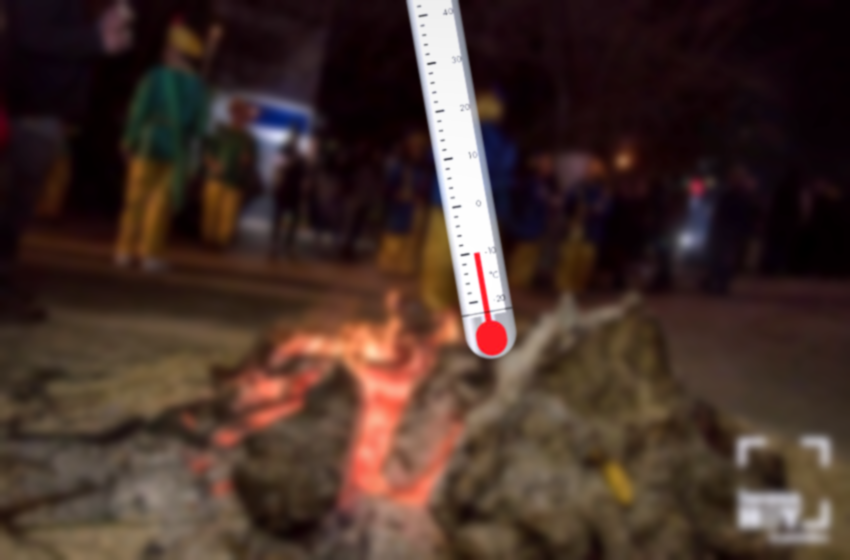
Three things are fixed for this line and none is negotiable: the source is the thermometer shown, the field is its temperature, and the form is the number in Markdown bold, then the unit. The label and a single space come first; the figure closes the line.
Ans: **-10** °C
